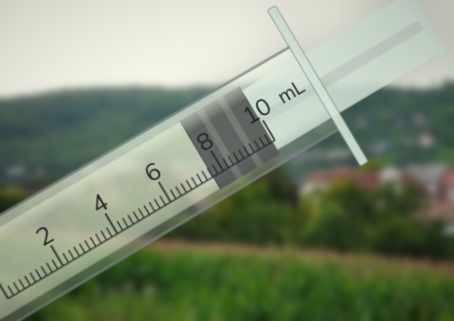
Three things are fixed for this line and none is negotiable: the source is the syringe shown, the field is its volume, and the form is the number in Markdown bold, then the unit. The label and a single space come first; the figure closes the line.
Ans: **7.6** mL
